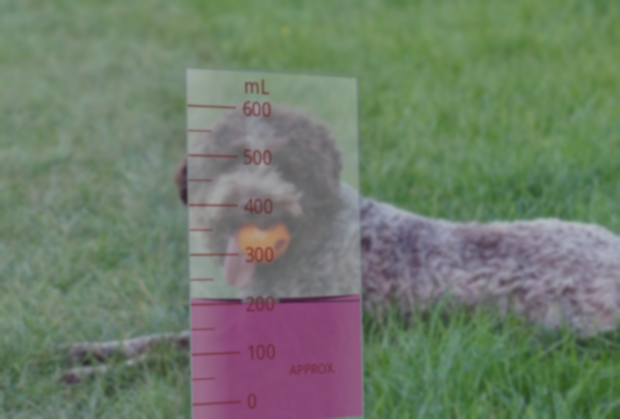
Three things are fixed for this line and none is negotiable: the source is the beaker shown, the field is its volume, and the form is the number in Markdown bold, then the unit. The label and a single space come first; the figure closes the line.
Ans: **200** mL
